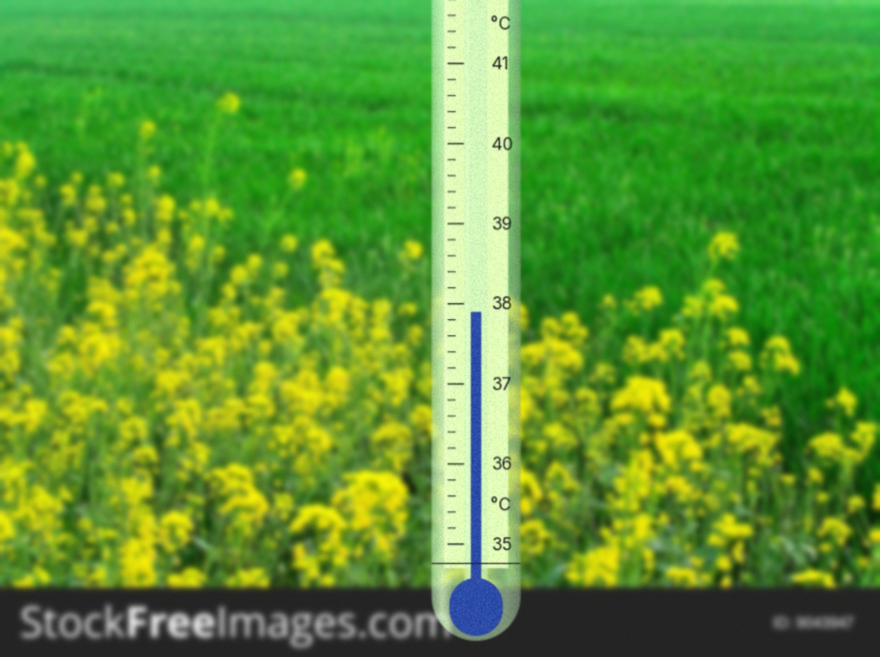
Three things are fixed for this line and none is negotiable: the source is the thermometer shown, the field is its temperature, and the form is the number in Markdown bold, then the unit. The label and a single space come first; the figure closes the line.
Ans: **37.9** °C
